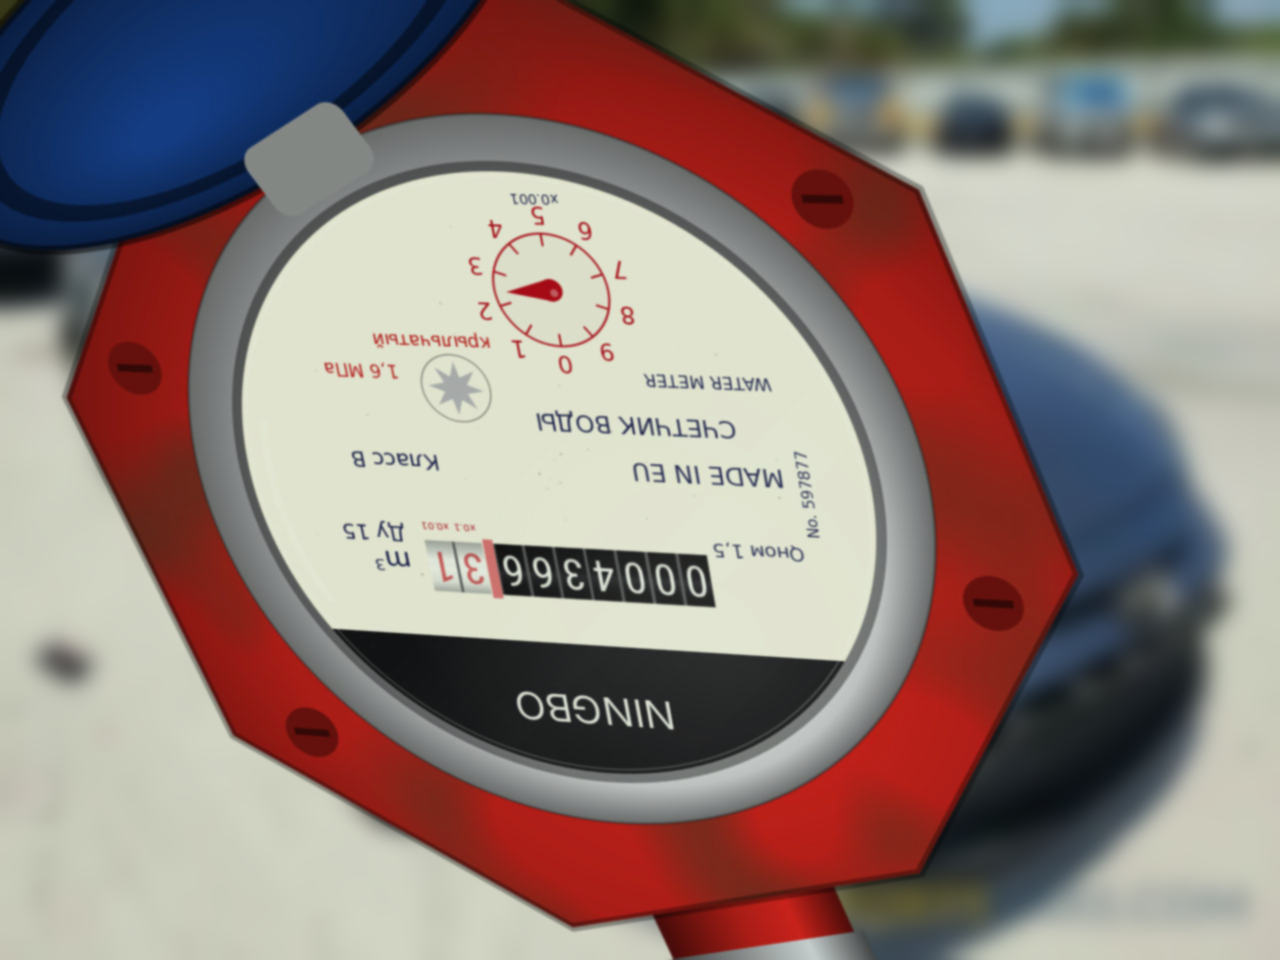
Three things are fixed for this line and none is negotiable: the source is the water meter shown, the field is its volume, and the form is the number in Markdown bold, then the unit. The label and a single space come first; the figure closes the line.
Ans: **4366.312** m³
